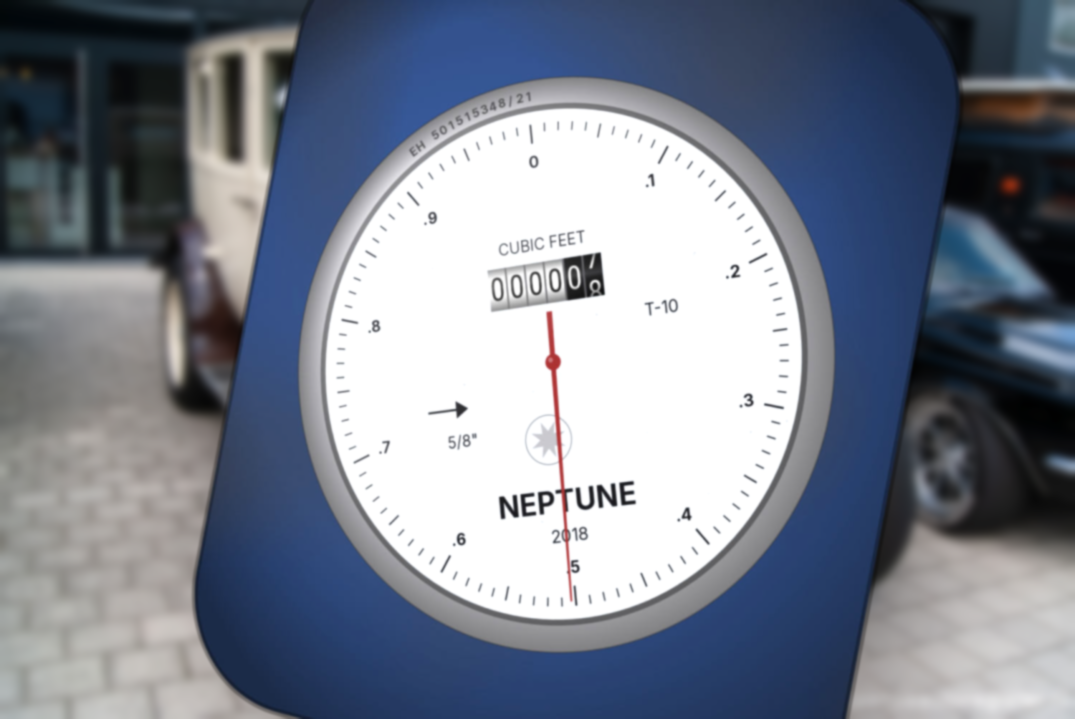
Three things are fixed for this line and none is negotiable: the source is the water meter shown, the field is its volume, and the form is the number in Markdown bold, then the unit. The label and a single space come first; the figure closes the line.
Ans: **7.50** ft³
